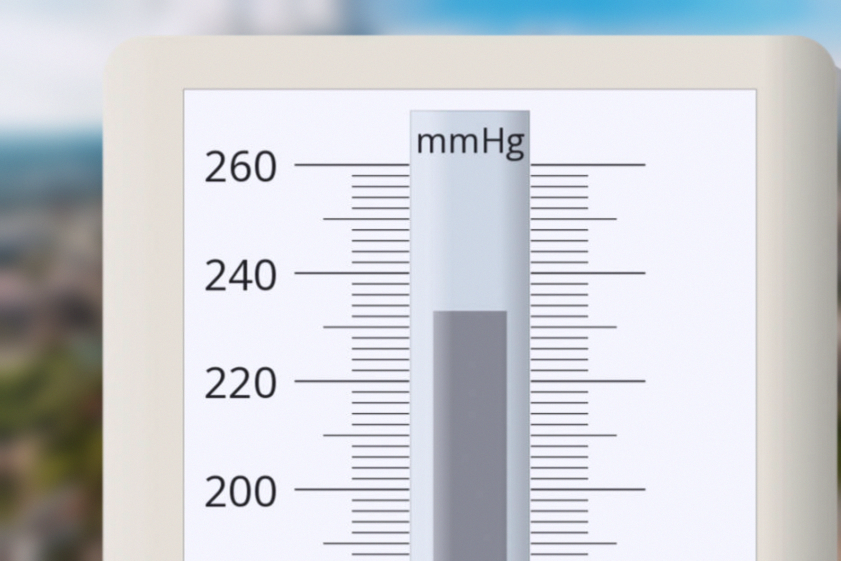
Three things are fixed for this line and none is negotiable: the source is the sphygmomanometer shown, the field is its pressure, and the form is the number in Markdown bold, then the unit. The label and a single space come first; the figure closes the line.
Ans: **233** mmHg
